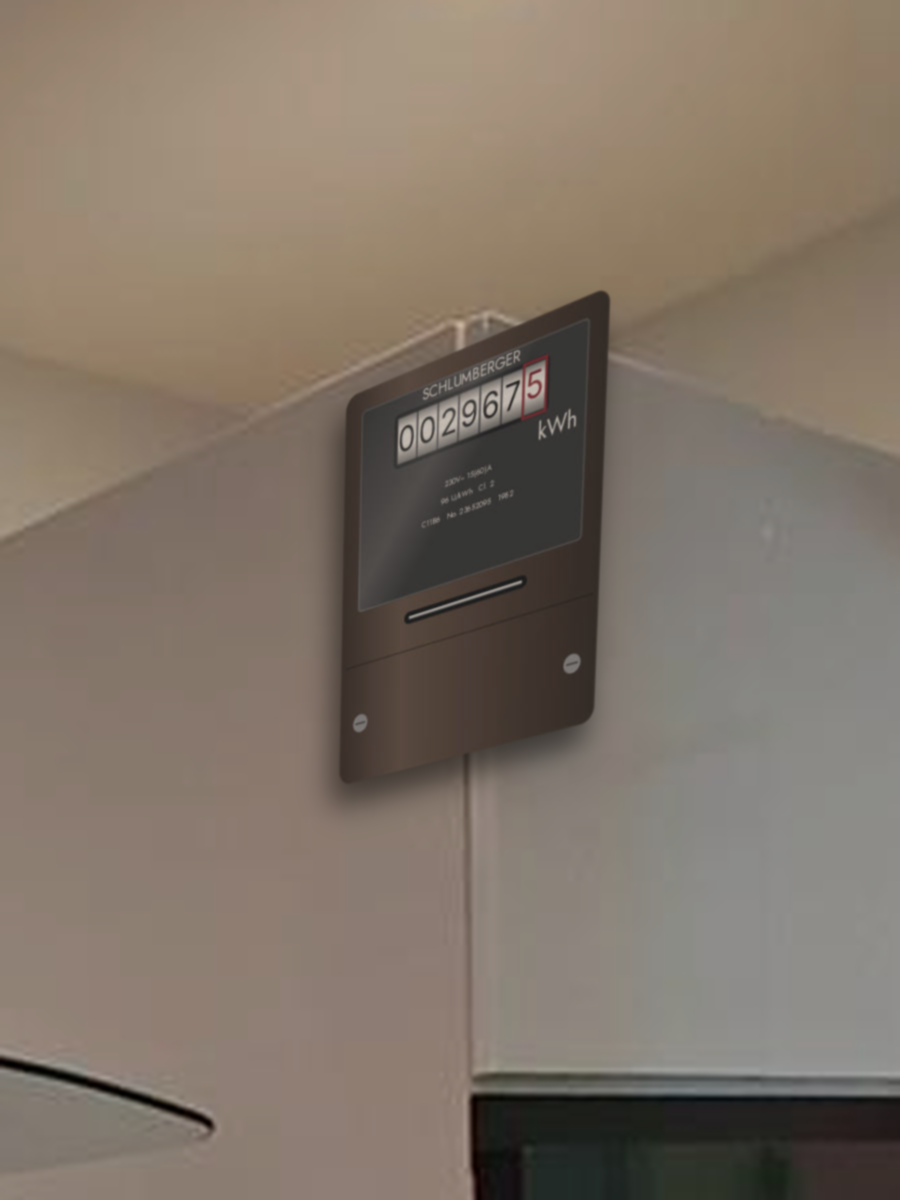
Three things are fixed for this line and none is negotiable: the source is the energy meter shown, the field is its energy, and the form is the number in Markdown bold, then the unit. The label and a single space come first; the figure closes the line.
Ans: **2967.5** kWh
